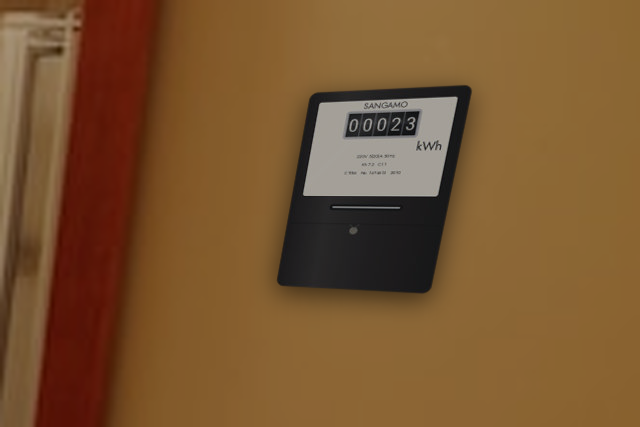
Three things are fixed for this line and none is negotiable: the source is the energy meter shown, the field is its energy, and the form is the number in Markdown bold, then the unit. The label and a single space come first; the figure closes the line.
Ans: **23** kWh
